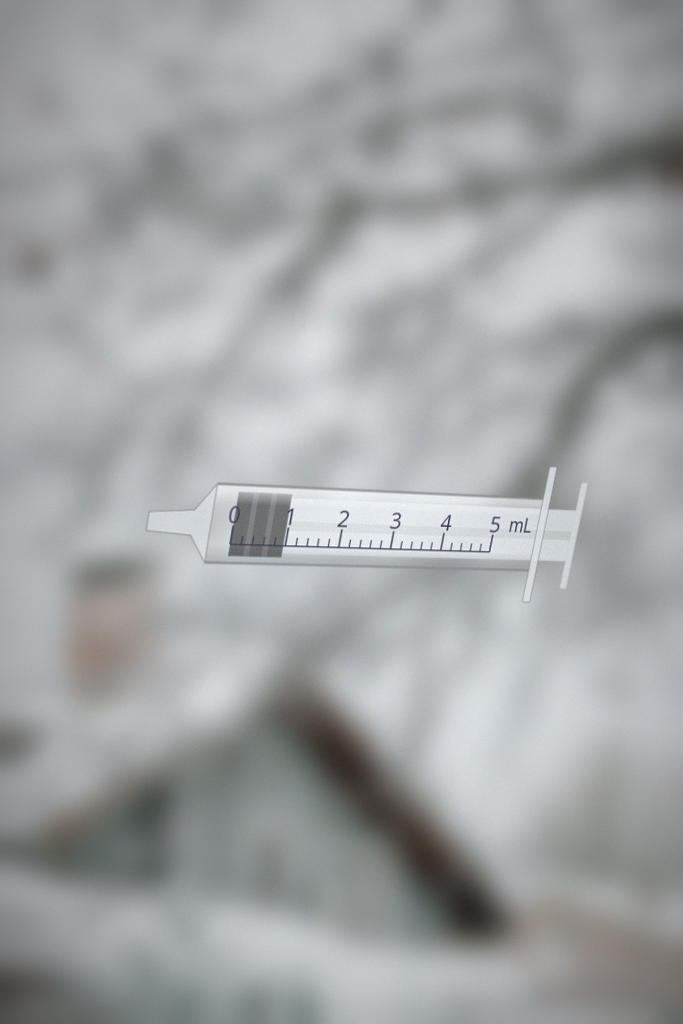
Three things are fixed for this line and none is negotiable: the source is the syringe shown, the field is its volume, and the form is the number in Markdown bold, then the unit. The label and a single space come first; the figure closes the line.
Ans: **0** mL
